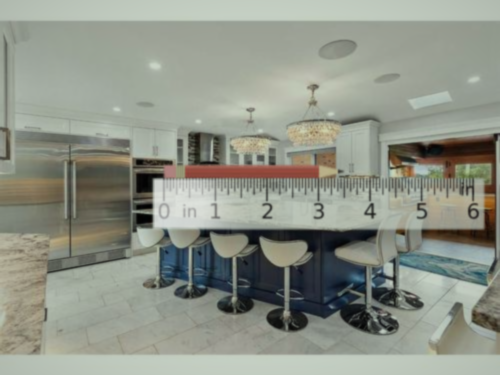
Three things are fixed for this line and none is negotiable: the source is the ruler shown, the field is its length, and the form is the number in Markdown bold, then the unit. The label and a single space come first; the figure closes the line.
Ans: **3.5** in
